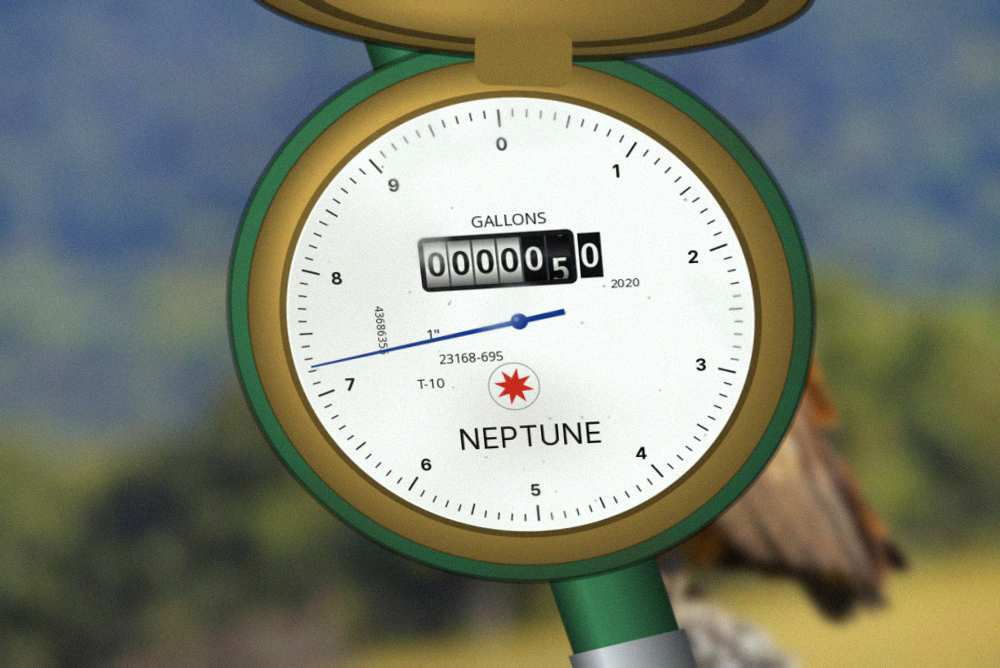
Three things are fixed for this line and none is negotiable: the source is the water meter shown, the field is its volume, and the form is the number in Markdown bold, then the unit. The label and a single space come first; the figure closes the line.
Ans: **47.2** gal
